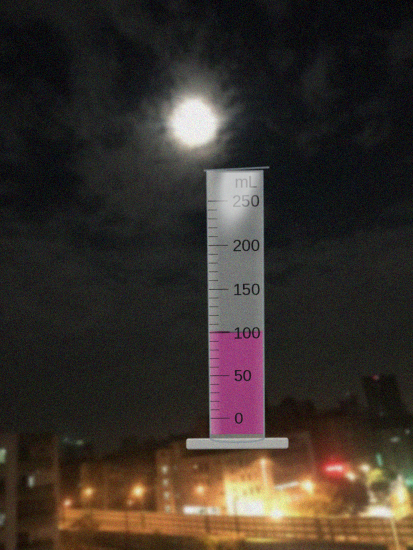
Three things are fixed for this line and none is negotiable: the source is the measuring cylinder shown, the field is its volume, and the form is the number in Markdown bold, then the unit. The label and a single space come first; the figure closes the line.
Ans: **100** mL
